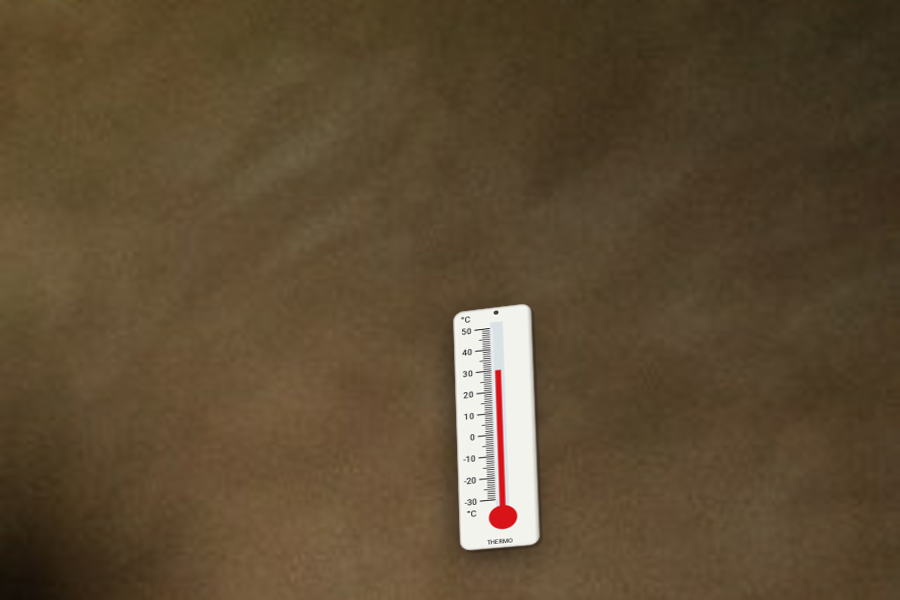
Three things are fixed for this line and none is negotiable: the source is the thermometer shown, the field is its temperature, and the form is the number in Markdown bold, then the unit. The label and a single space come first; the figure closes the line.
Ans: **30** °C
